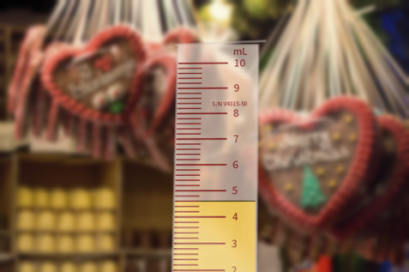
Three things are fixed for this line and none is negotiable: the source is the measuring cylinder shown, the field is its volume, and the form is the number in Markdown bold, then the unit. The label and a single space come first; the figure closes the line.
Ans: **4.6** mL
